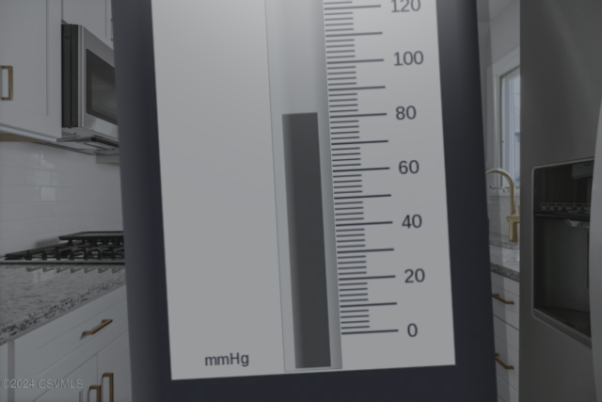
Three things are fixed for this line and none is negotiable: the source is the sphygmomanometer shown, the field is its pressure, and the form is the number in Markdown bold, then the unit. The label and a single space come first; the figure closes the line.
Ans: **82** mmHg
